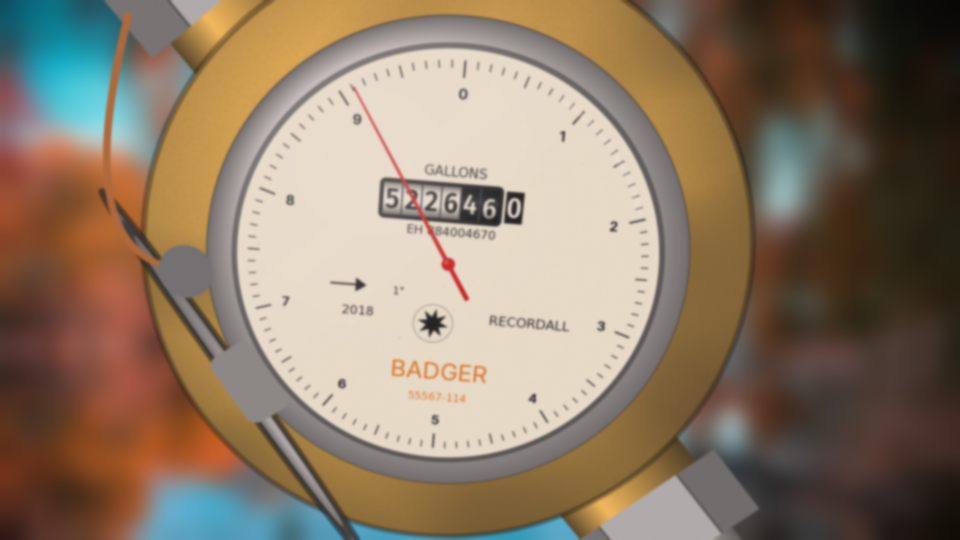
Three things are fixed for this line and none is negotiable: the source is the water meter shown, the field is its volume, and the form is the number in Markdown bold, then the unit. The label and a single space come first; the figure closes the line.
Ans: **5226459.1** gal
